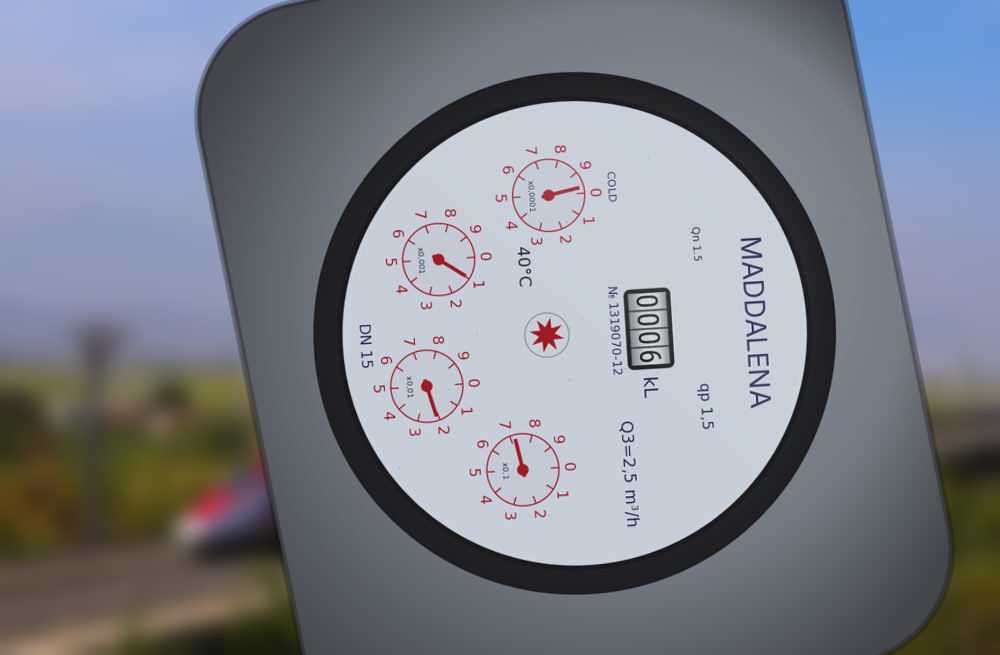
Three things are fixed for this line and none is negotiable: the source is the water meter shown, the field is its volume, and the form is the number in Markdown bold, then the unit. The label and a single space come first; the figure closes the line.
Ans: **6.7209** kL
